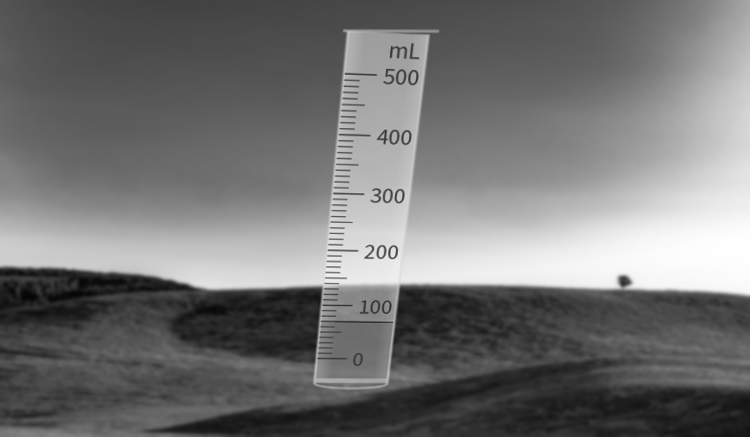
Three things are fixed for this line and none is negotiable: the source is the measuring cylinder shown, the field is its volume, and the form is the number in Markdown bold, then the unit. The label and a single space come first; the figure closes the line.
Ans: **70** mL
